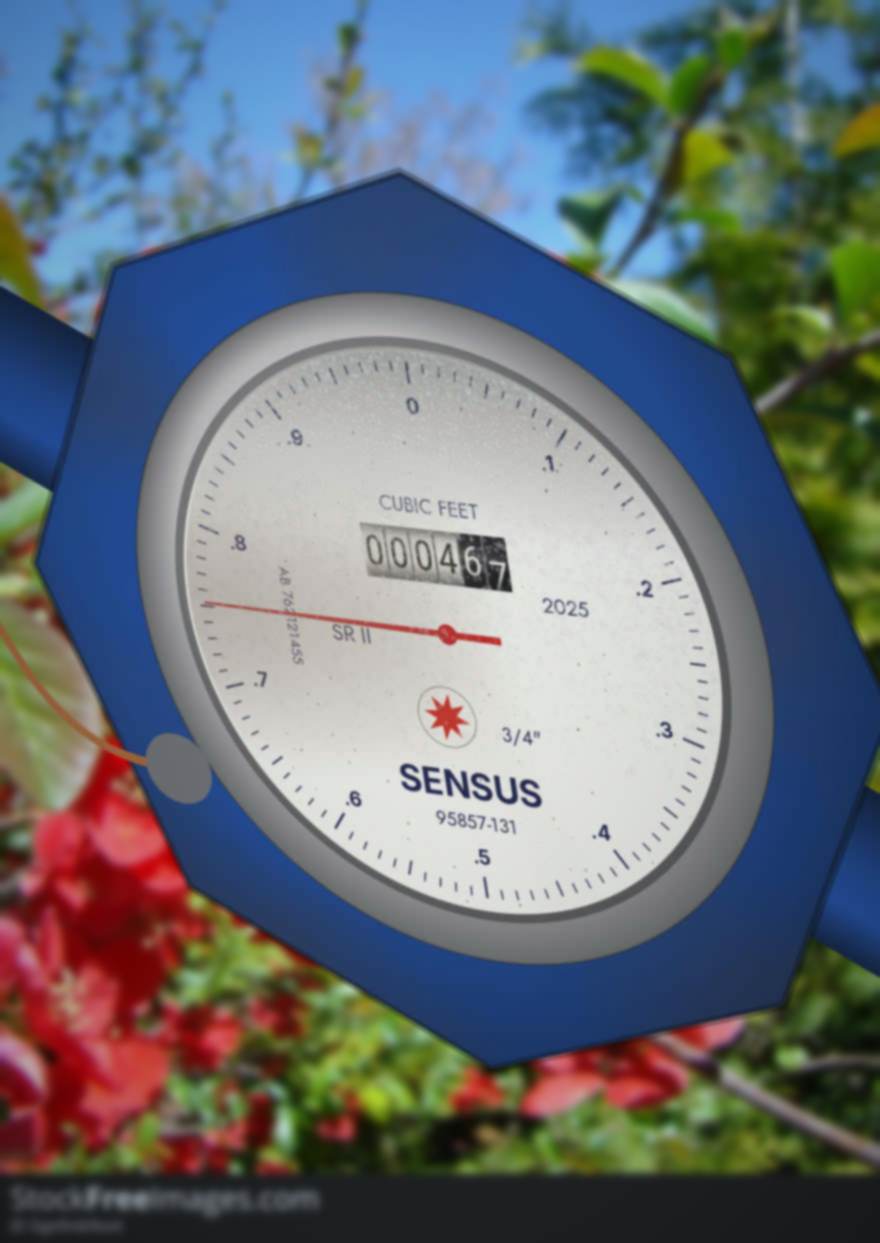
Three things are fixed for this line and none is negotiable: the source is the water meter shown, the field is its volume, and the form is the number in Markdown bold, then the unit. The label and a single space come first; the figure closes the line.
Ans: **466.75** ft³
